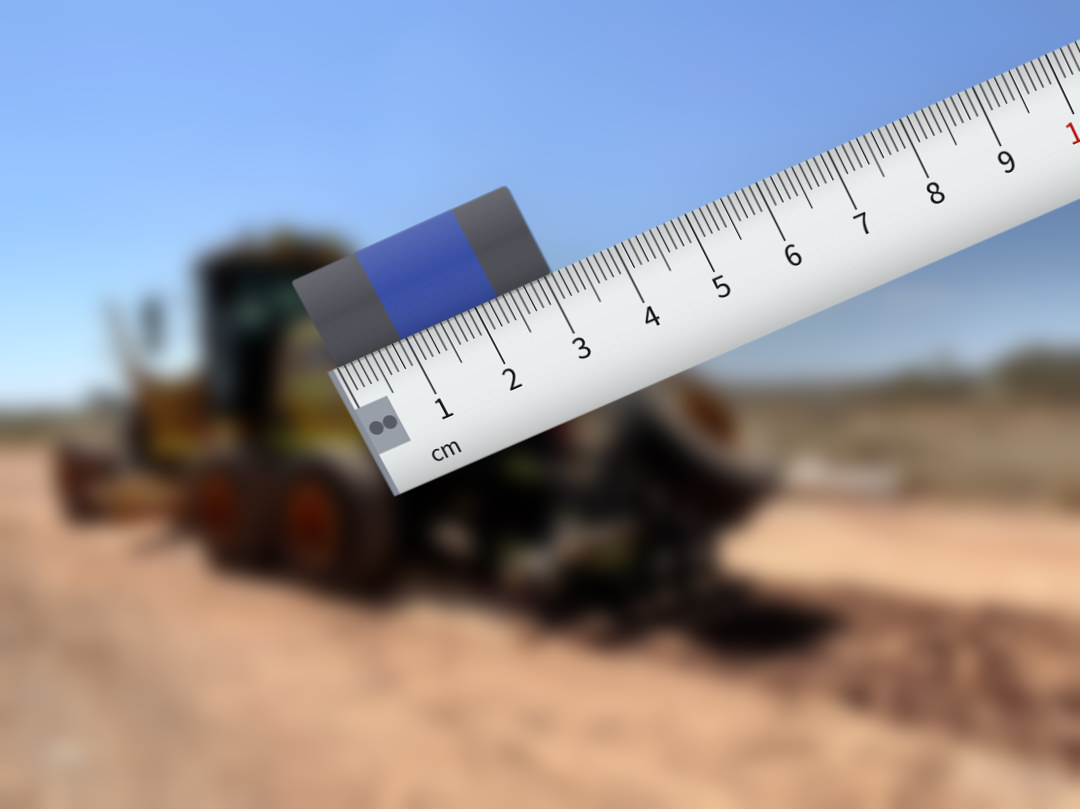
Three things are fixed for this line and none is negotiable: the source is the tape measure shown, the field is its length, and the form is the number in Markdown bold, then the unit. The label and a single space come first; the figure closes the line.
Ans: **3.1** cm
